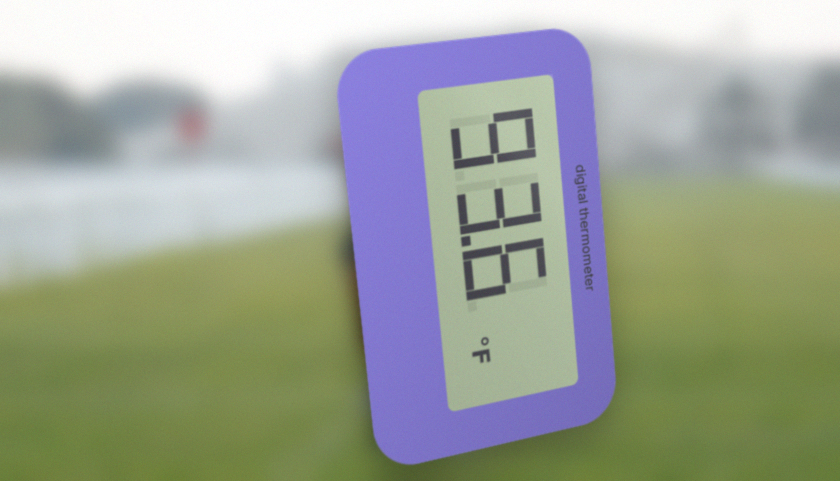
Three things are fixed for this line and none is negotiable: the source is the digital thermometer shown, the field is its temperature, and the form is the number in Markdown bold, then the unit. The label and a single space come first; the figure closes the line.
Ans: **93.6** °F
